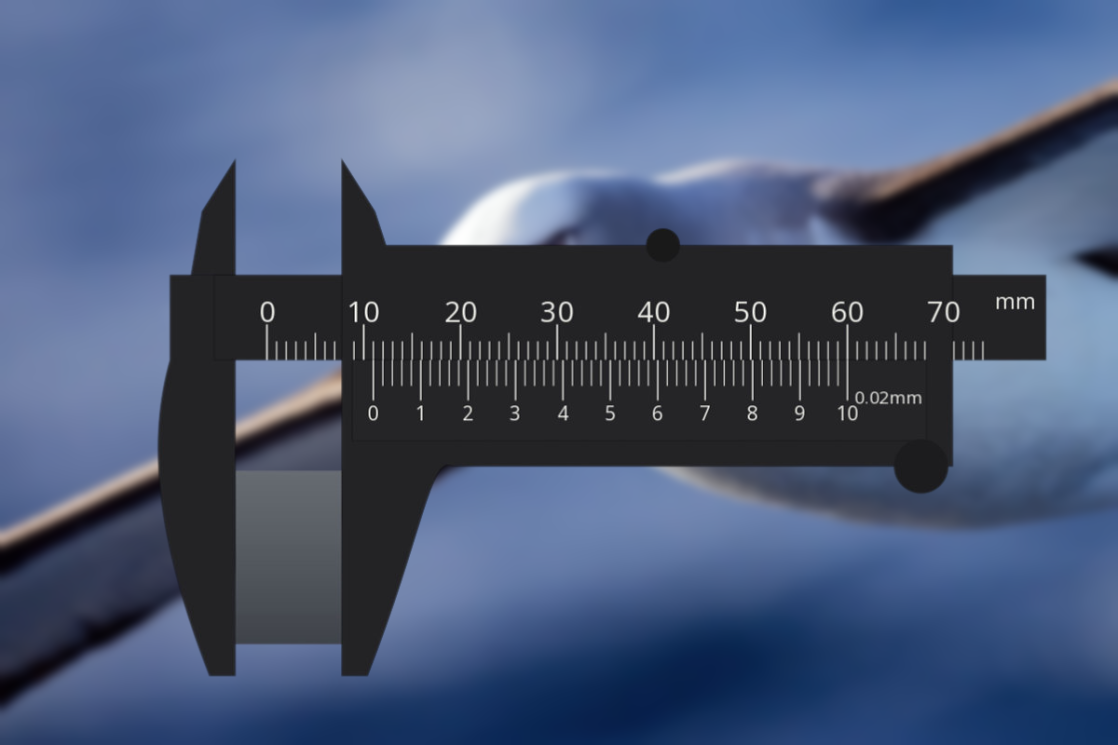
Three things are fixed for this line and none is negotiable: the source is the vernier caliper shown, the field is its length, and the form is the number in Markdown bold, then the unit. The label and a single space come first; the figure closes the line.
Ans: **11.0** mm
